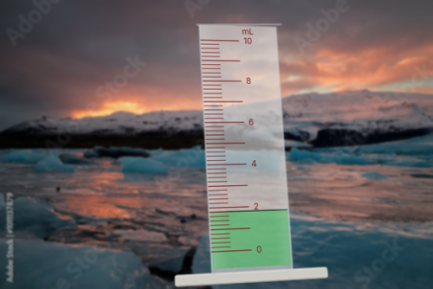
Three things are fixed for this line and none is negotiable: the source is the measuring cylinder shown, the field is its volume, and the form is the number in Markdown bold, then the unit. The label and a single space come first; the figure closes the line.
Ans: **1.8** mL
